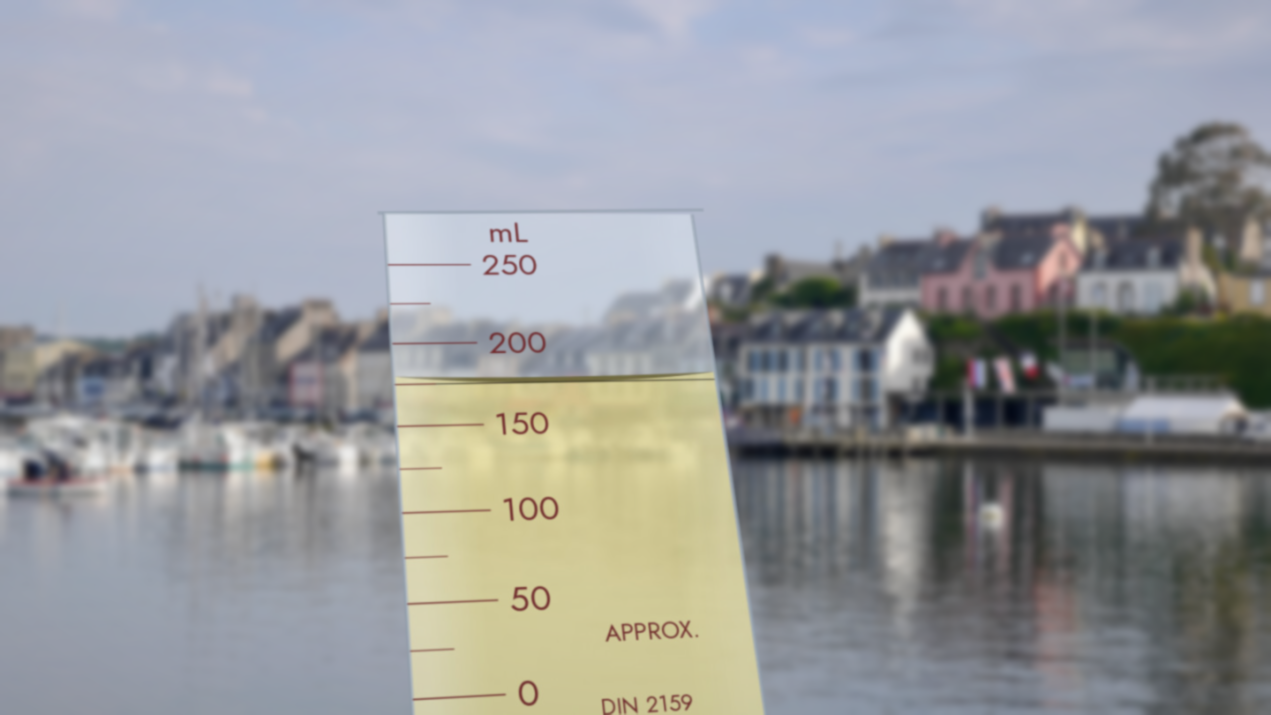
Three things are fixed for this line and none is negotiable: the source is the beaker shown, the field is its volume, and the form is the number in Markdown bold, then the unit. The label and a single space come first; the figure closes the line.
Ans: **175** mL
